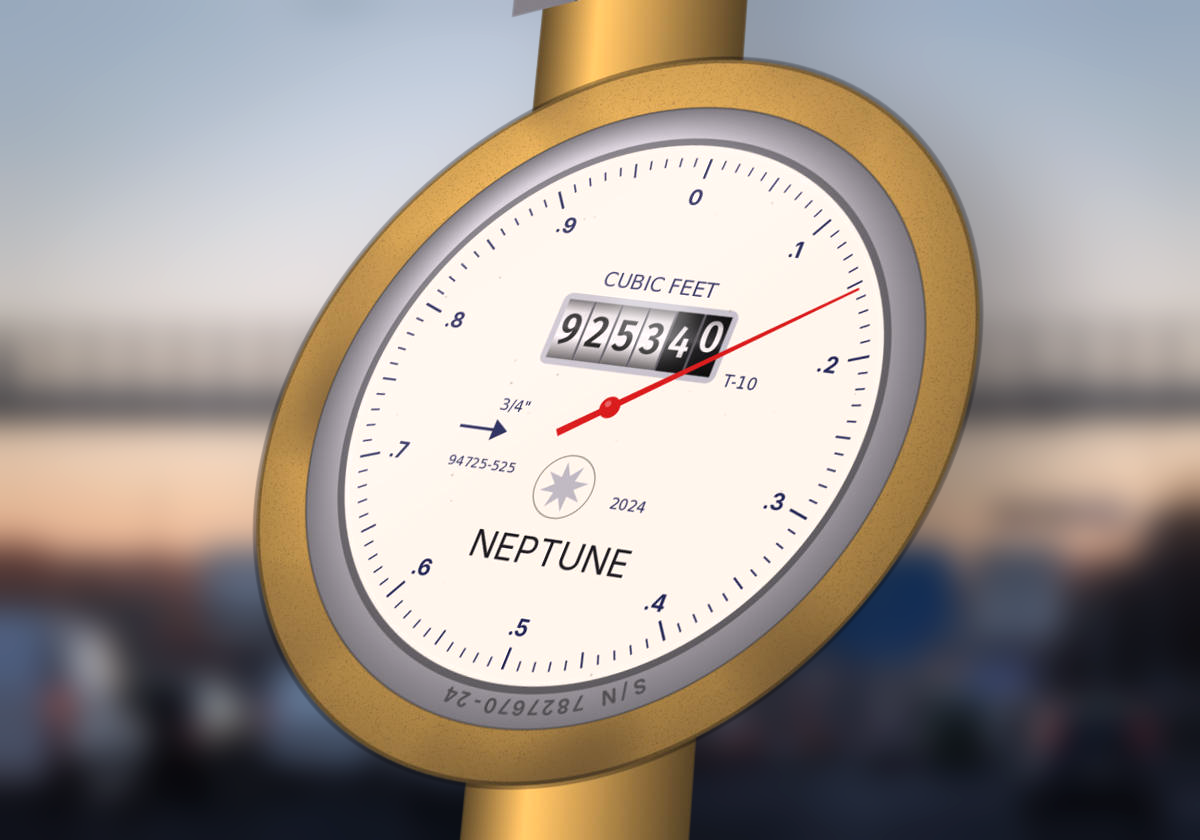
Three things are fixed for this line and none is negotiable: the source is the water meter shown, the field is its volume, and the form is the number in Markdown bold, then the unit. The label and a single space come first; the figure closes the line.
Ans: **925340.15** ft³
